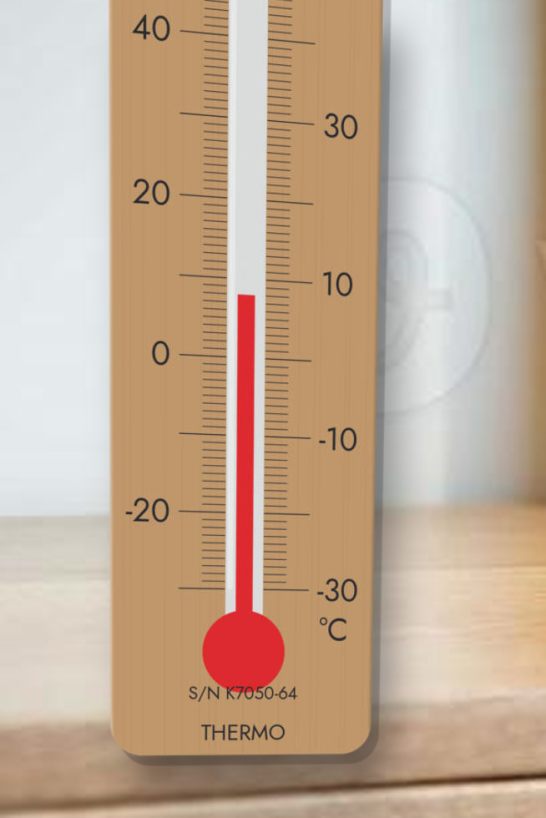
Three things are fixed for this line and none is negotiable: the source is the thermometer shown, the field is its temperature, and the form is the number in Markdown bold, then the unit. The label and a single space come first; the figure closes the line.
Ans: **8** °C
